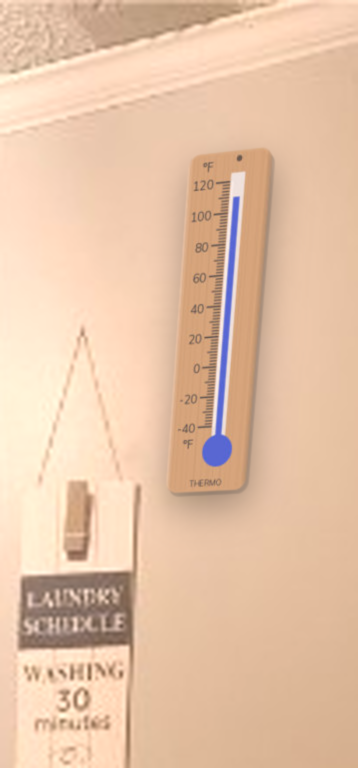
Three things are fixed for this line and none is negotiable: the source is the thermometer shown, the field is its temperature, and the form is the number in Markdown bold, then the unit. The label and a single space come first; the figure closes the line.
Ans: **110** °F
